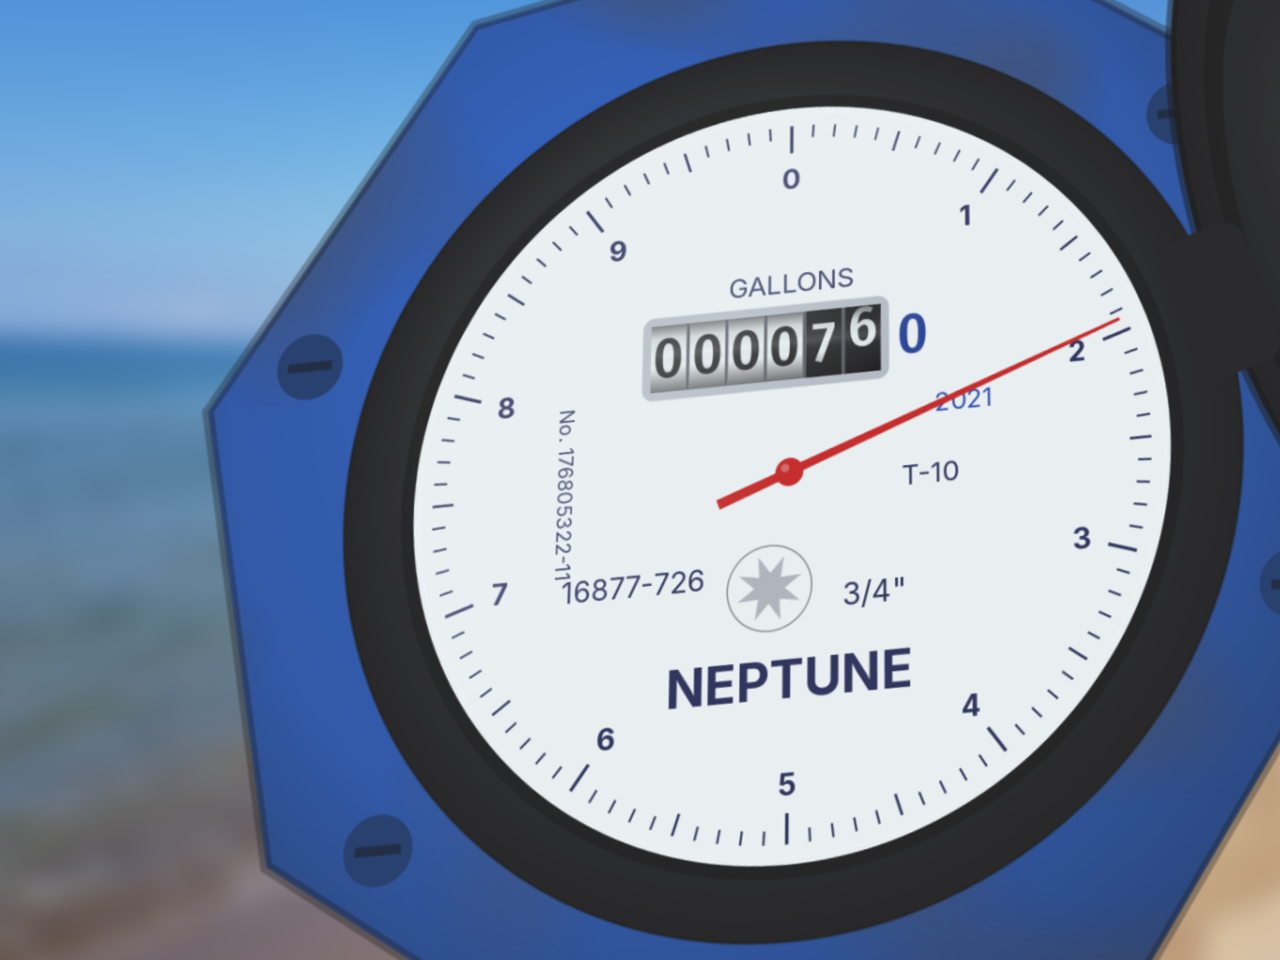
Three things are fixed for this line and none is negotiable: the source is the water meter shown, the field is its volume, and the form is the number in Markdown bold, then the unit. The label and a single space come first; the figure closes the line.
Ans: **761.9** gal
